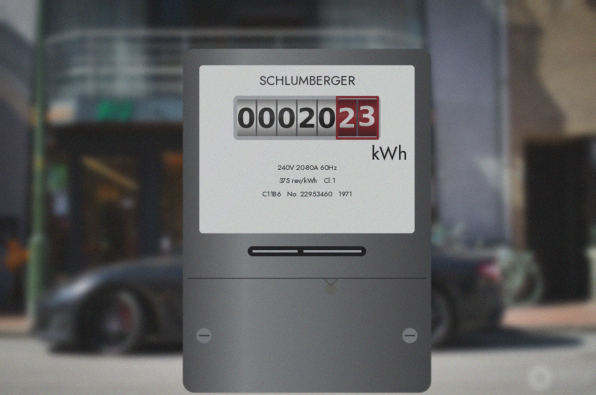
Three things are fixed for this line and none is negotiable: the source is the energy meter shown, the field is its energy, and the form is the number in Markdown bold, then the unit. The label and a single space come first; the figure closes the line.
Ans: **20.23** kWh
